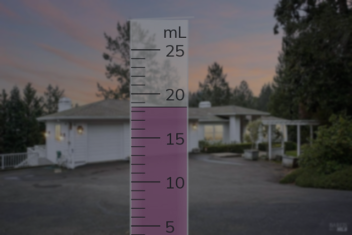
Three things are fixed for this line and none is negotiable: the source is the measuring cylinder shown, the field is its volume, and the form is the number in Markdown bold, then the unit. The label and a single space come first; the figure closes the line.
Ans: **18.5** mL
